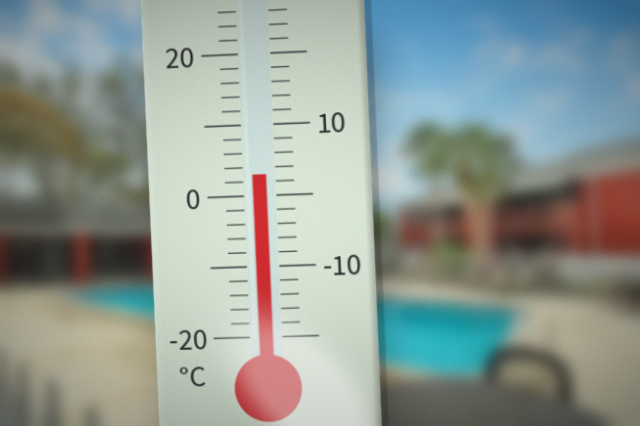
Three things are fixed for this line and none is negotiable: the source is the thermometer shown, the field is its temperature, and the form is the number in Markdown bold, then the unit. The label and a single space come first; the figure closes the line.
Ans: **3** °C
